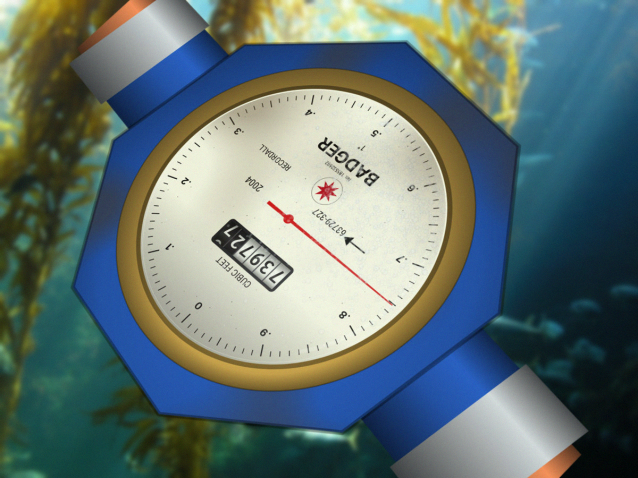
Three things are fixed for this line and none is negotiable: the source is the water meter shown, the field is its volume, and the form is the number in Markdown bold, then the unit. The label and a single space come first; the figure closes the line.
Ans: **739726.75** ft³
